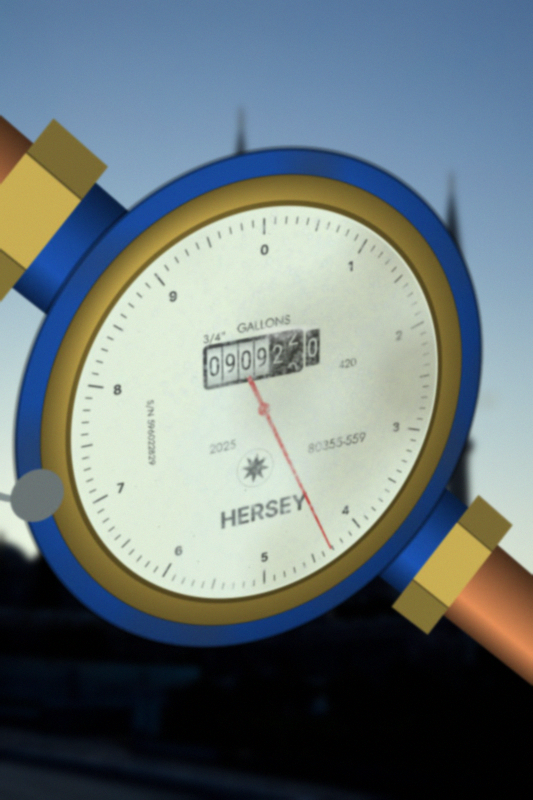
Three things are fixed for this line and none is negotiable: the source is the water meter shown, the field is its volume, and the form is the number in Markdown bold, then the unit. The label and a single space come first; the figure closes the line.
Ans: **909224.3** gal
